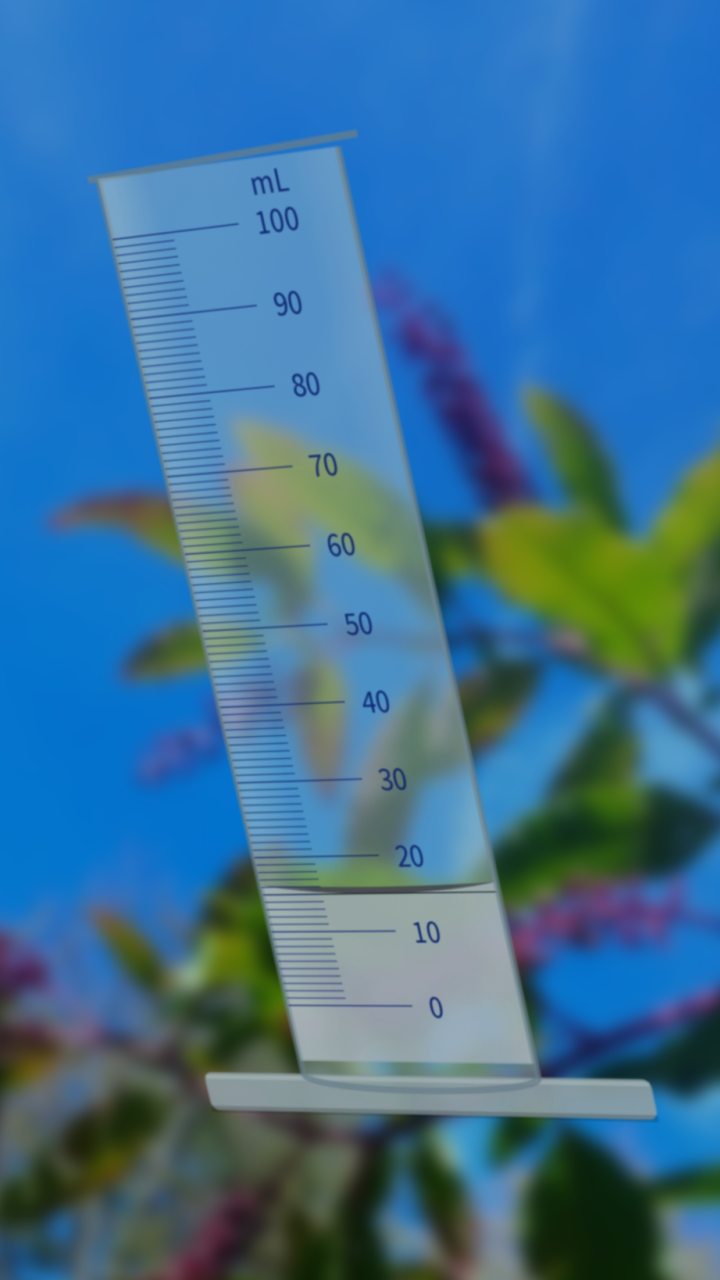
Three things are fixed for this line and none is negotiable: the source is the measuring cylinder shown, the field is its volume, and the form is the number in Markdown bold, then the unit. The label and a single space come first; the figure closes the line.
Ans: **15** mL
